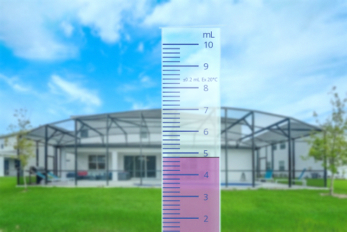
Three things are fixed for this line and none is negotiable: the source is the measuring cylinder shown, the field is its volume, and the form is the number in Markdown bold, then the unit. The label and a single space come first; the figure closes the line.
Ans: **4.8** mL
